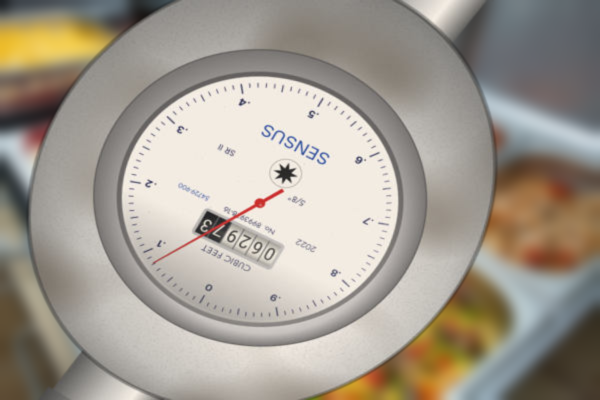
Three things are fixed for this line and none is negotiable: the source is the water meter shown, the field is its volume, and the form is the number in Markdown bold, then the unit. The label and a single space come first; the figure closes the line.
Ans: **62973.08** ft³
